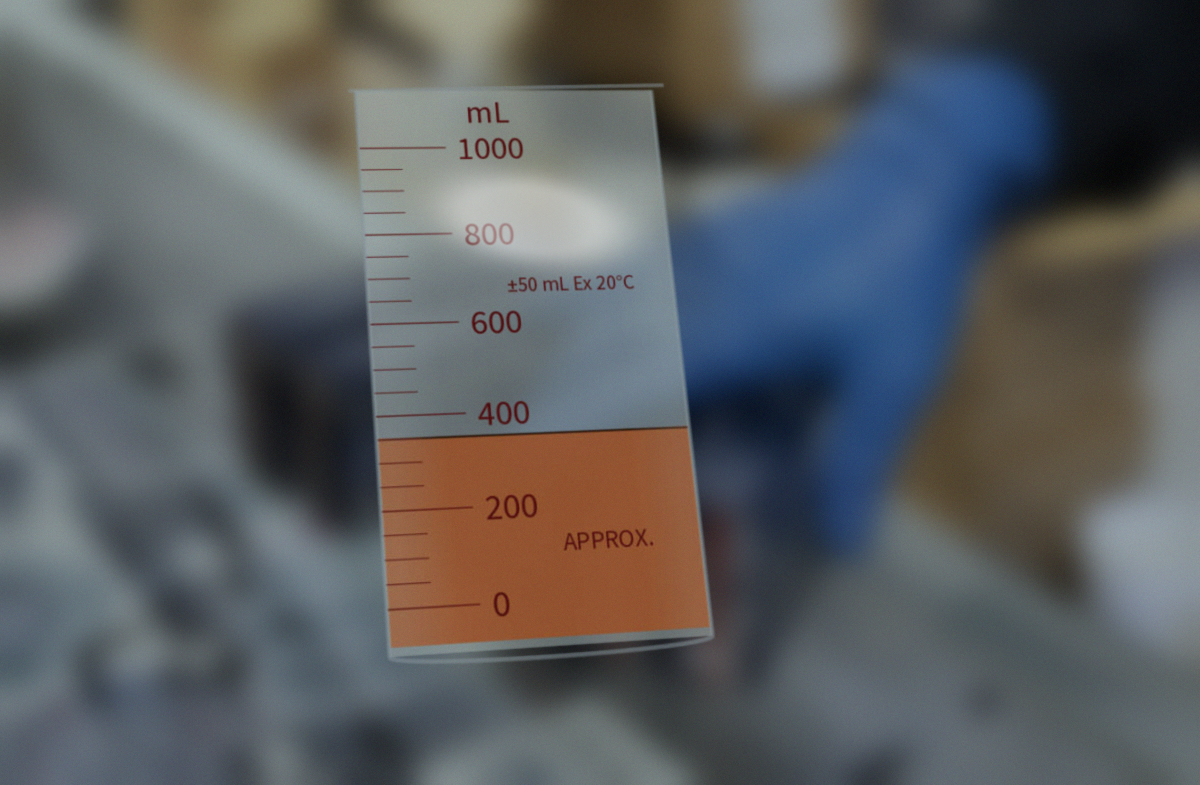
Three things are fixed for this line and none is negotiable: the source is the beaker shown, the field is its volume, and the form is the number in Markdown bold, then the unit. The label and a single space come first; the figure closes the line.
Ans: **350** mL
